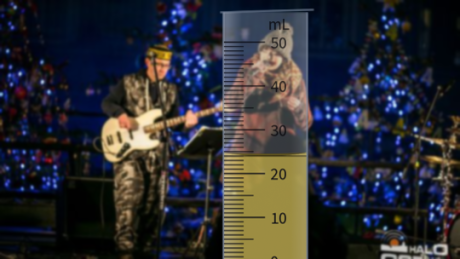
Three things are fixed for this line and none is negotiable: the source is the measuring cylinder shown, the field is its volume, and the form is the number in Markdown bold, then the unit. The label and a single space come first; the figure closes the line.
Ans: **24** mL
